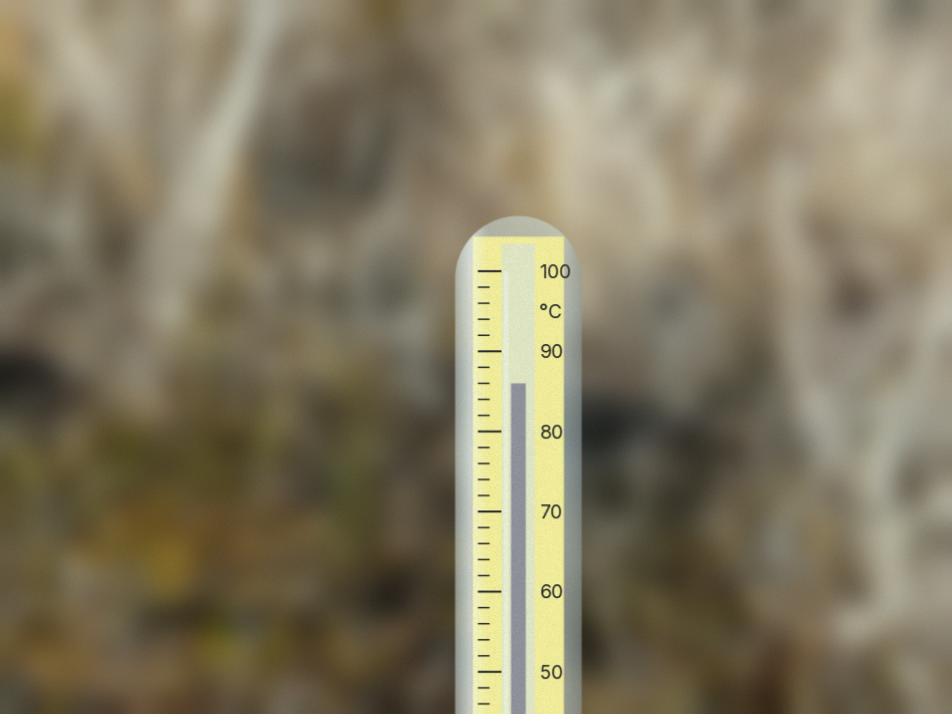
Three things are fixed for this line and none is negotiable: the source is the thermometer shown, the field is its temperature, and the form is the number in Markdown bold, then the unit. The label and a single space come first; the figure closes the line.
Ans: **86** °C
